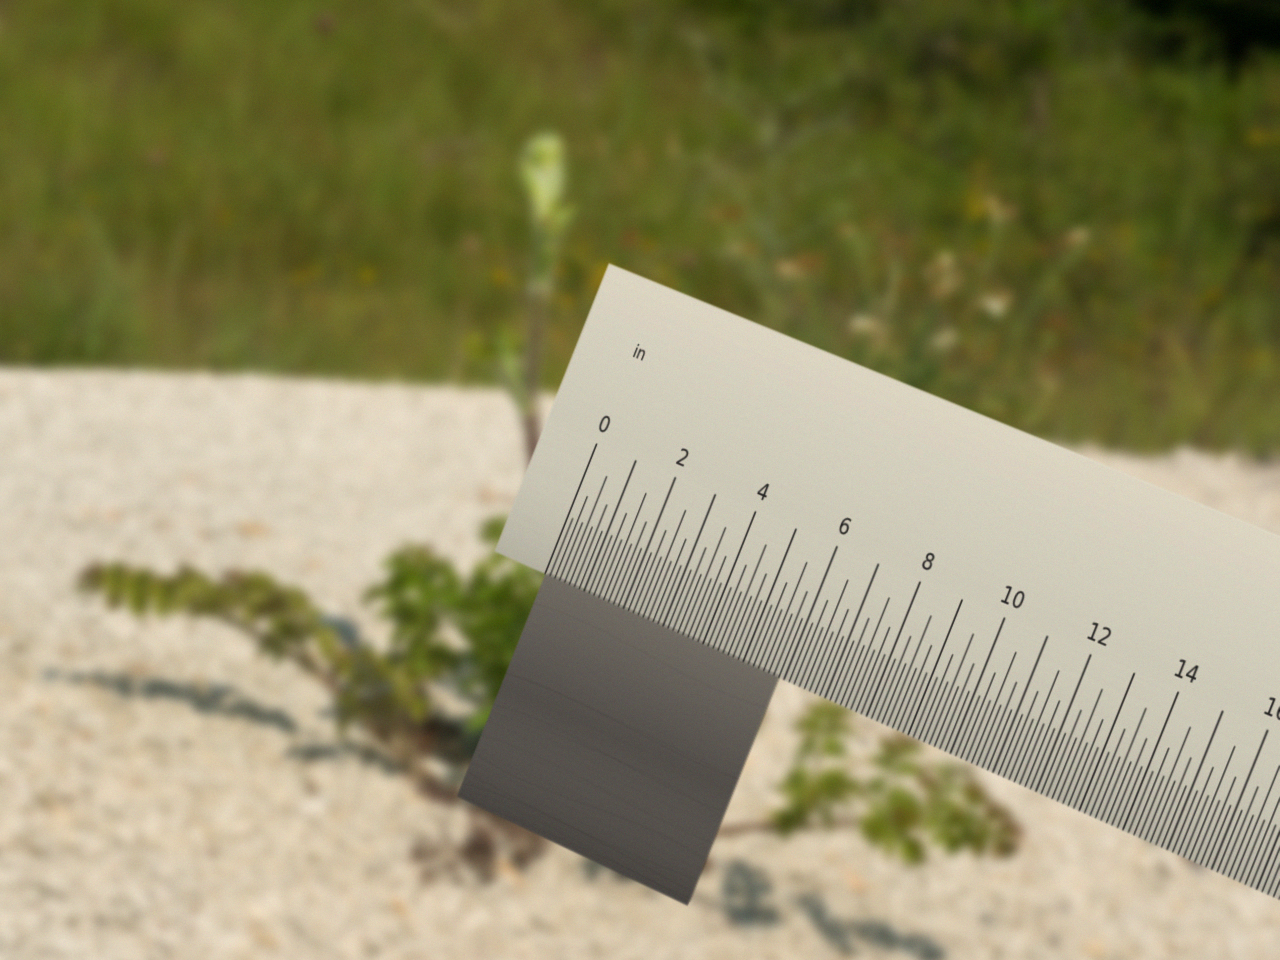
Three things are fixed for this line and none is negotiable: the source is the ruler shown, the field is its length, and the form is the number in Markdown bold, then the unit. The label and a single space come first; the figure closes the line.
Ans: **5.875** in
